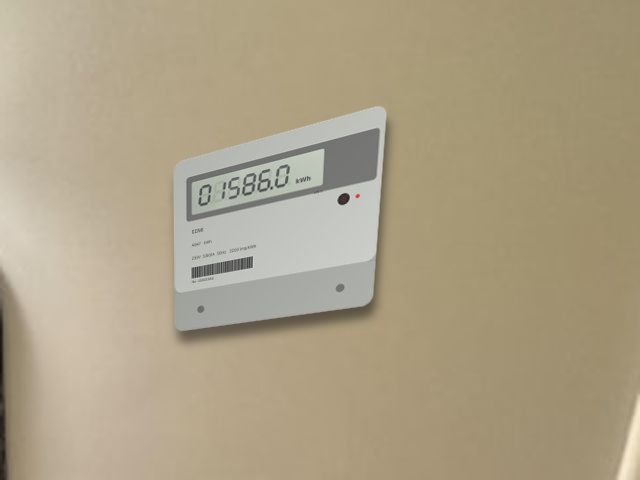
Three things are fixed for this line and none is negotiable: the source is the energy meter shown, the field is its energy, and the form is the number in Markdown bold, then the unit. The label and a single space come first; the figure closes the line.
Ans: **1586.0** kWh
